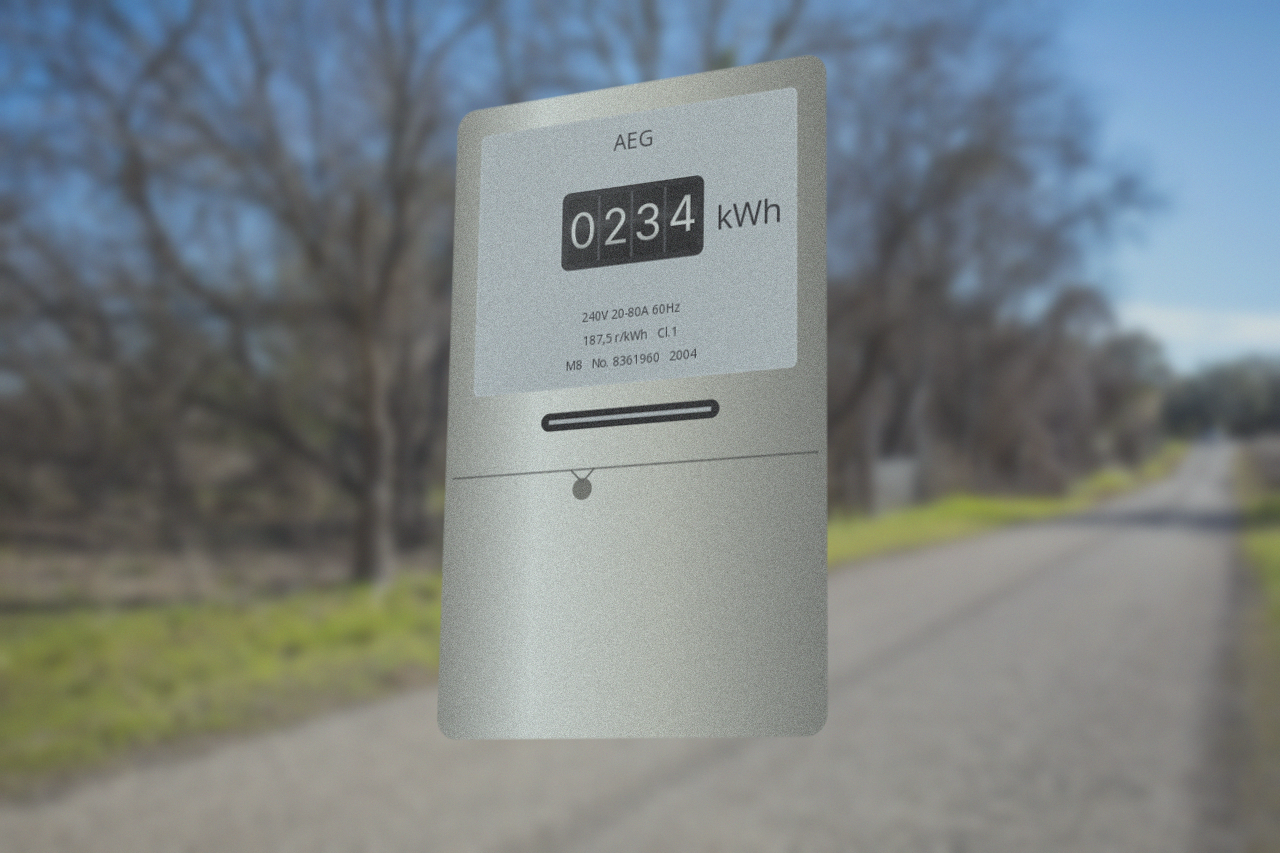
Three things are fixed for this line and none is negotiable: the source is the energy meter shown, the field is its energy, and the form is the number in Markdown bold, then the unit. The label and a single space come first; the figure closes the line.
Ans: **234** kWh
